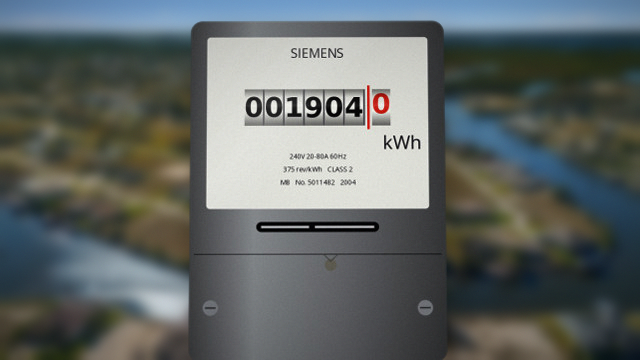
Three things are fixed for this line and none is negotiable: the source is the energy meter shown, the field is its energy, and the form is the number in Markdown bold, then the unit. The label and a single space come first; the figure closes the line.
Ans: **1904.0** kWh
